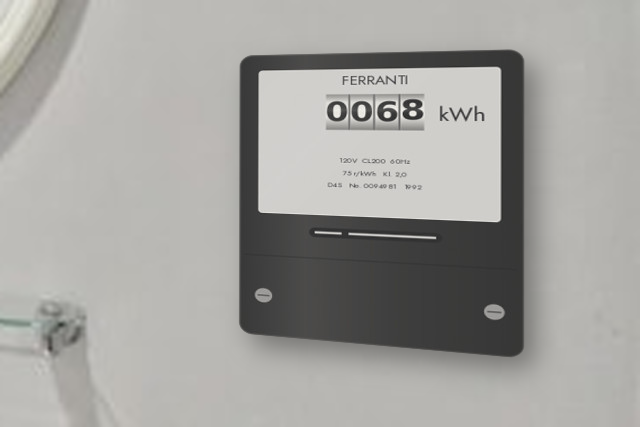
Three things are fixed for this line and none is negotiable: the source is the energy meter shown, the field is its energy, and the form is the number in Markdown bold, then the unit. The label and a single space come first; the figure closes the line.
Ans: **68** kWh
